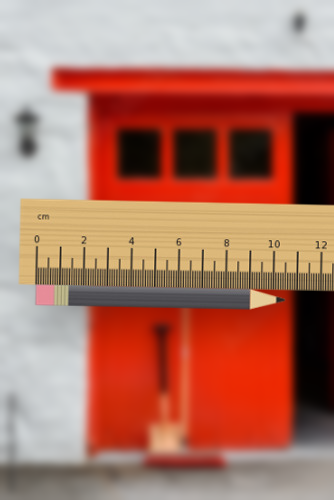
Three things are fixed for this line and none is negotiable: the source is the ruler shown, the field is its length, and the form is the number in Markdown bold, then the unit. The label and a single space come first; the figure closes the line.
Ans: **10.5** cm
